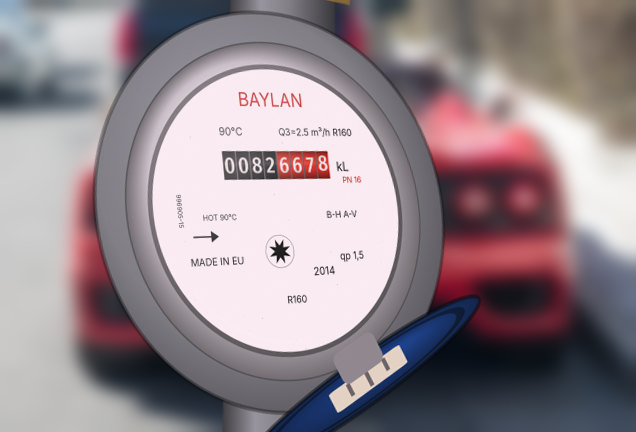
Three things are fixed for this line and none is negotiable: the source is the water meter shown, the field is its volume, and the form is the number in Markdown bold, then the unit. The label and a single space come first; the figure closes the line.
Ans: **82.6678** kL
